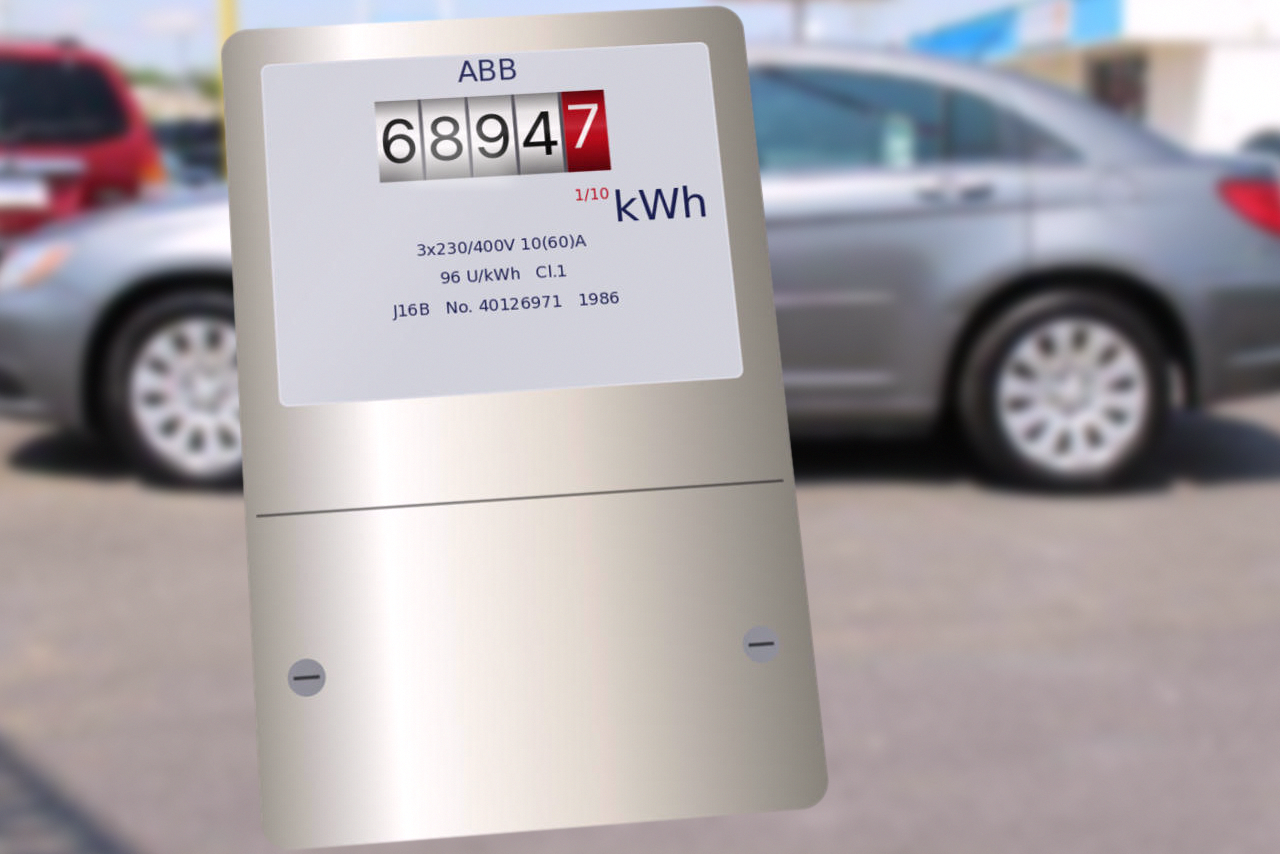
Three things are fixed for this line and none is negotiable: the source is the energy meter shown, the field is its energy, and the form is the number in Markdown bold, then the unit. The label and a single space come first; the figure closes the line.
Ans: **6894.7** kWh
